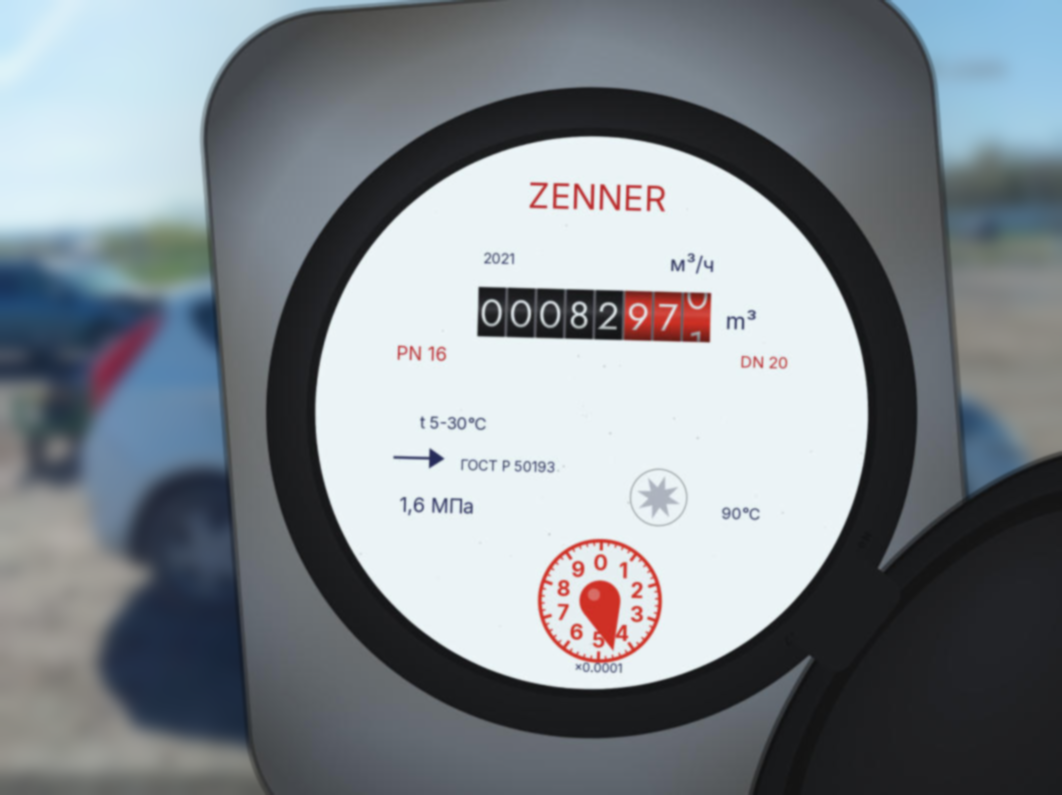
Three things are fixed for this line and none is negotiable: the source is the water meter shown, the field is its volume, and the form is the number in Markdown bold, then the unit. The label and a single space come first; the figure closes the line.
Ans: **82.9704** m³
